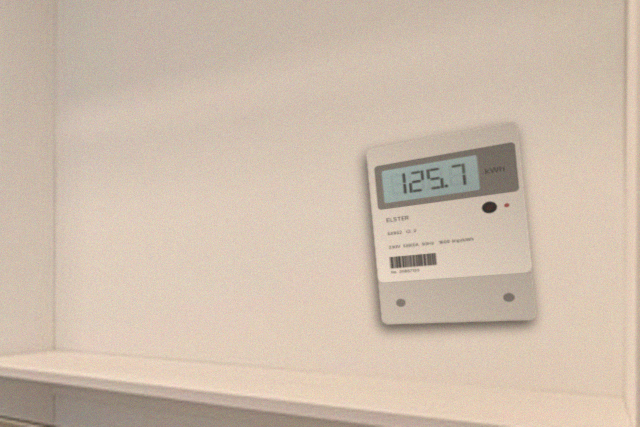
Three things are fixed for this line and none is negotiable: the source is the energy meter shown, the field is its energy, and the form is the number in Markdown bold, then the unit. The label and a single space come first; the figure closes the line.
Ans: **125.7** kWh
